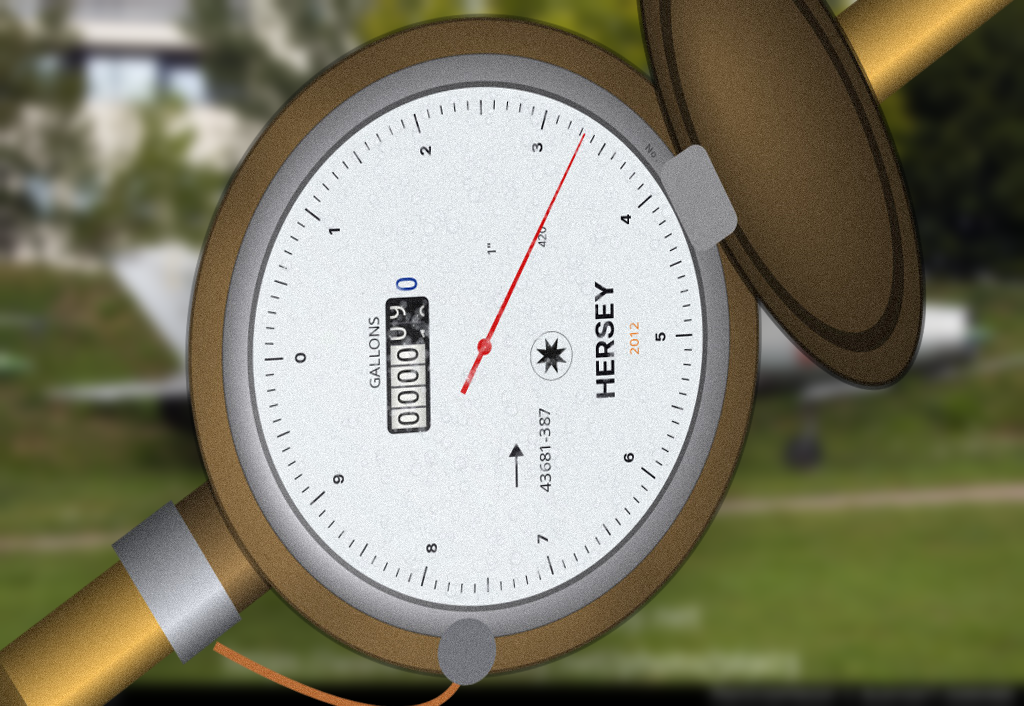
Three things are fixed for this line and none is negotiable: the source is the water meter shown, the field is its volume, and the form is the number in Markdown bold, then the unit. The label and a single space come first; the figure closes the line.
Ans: **93.3** gal
